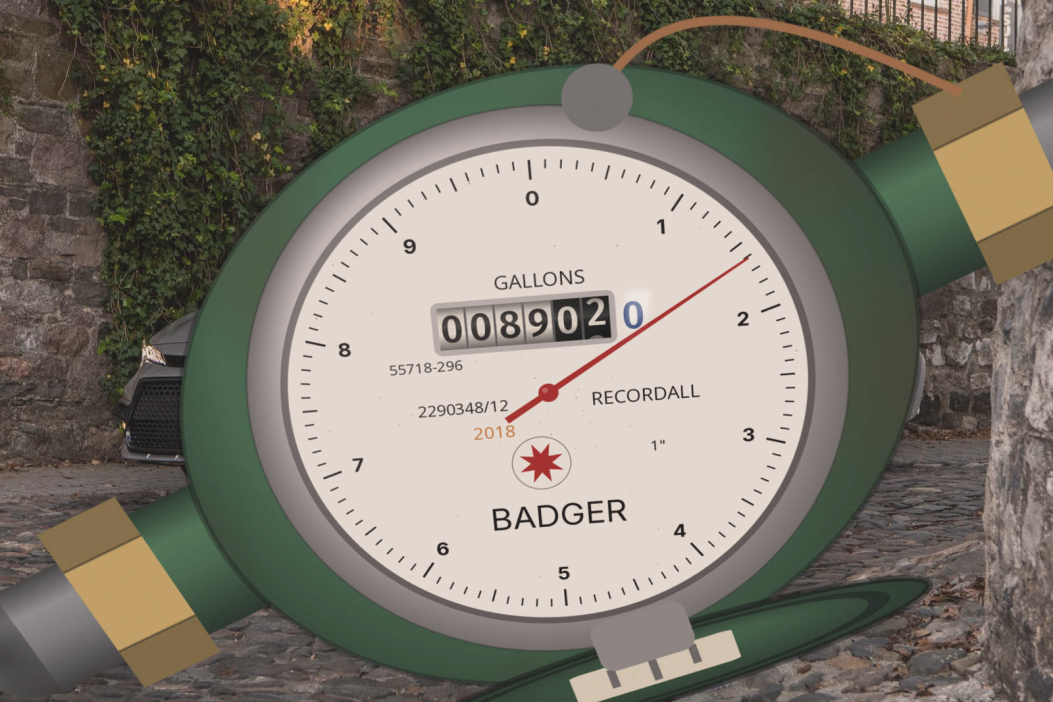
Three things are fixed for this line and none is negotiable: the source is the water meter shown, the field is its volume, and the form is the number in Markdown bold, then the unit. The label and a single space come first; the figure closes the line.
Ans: **89021.6** gal
